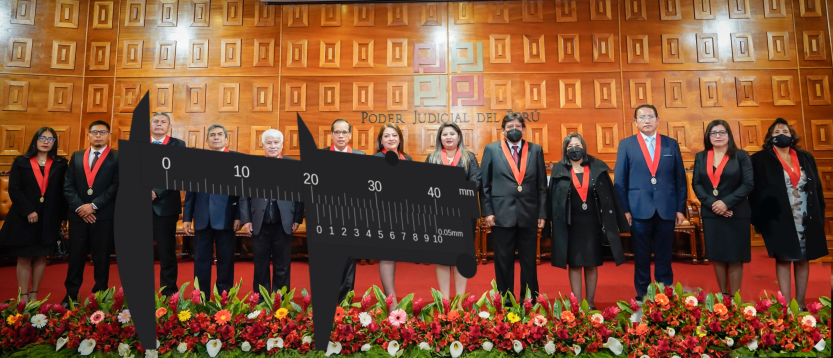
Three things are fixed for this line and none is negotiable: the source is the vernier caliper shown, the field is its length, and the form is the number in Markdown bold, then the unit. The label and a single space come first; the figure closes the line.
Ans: **20.6** mm
